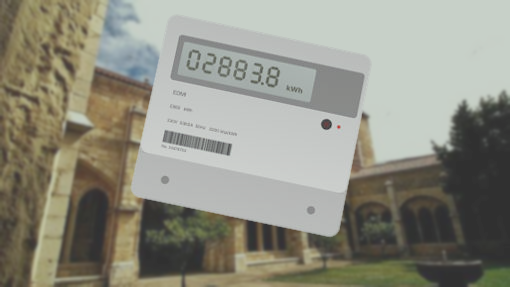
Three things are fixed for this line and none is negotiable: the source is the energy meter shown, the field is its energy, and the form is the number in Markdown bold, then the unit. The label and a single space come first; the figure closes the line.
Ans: **2883.8** kWh
